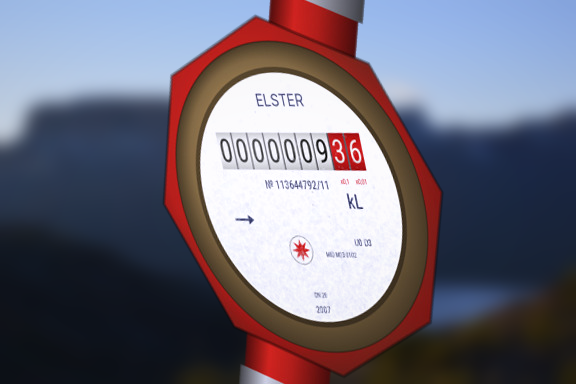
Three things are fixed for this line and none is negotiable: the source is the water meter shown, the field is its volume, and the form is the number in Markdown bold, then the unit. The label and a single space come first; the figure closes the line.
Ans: **9.36** kL
